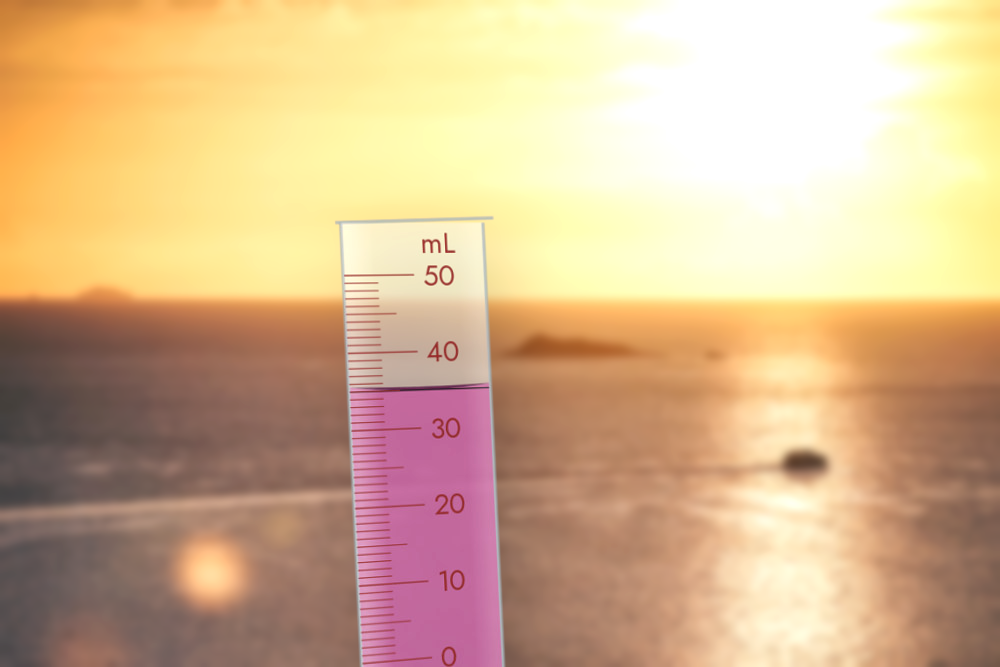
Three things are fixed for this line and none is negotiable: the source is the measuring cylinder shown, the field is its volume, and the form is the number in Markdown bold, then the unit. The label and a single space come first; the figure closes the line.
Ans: **35** mL
